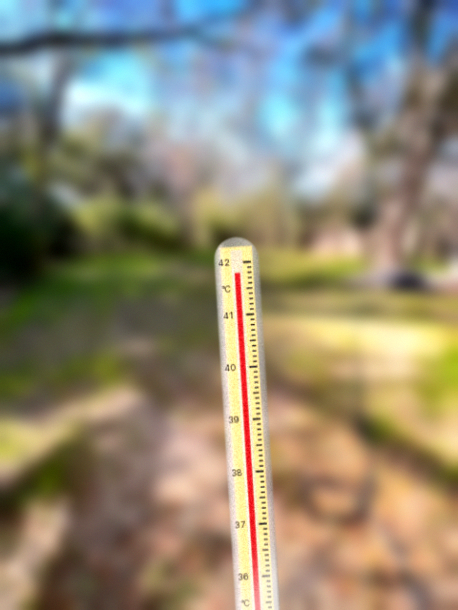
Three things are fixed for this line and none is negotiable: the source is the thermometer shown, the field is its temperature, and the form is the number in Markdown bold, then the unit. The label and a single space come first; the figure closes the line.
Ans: **41.8** °C
